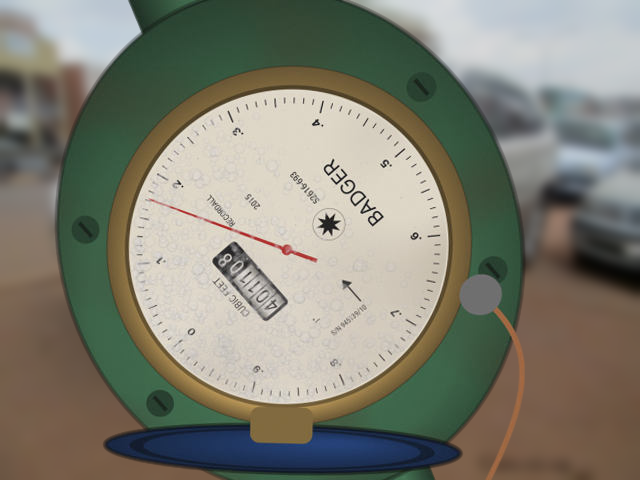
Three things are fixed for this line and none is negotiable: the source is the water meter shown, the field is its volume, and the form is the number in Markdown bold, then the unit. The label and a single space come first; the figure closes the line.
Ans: **401108.17** ft³
